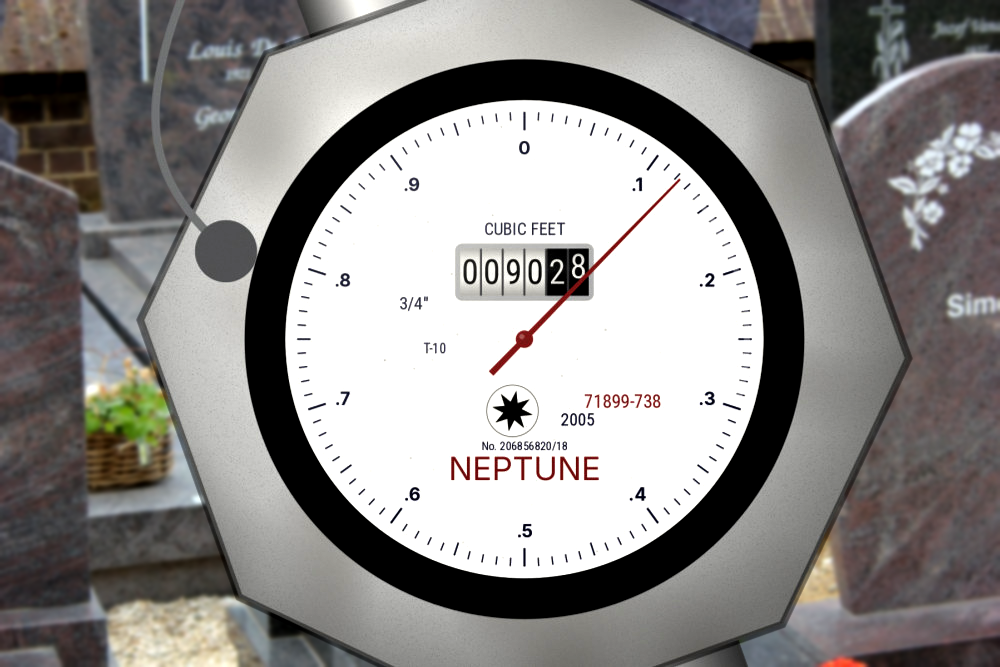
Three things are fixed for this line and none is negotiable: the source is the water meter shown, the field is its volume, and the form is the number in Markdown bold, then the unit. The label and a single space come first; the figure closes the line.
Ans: **9028.12** ft³
